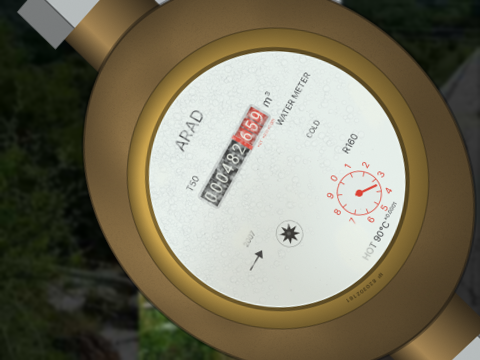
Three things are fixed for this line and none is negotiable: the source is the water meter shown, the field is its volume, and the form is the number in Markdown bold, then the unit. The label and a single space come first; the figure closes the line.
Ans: **482.6593** m³
